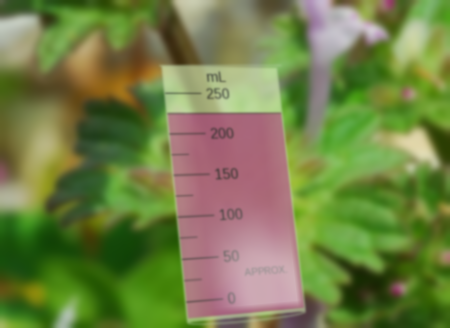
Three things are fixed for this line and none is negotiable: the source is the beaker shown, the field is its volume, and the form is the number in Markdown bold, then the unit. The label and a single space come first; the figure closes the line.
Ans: **225** mL
